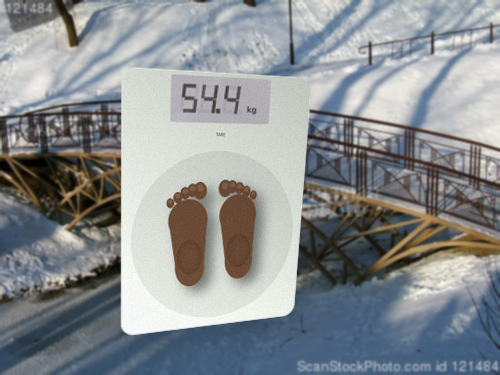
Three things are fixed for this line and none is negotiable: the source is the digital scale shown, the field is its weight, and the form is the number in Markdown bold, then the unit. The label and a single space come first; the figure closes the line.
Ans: **54.4** kg
